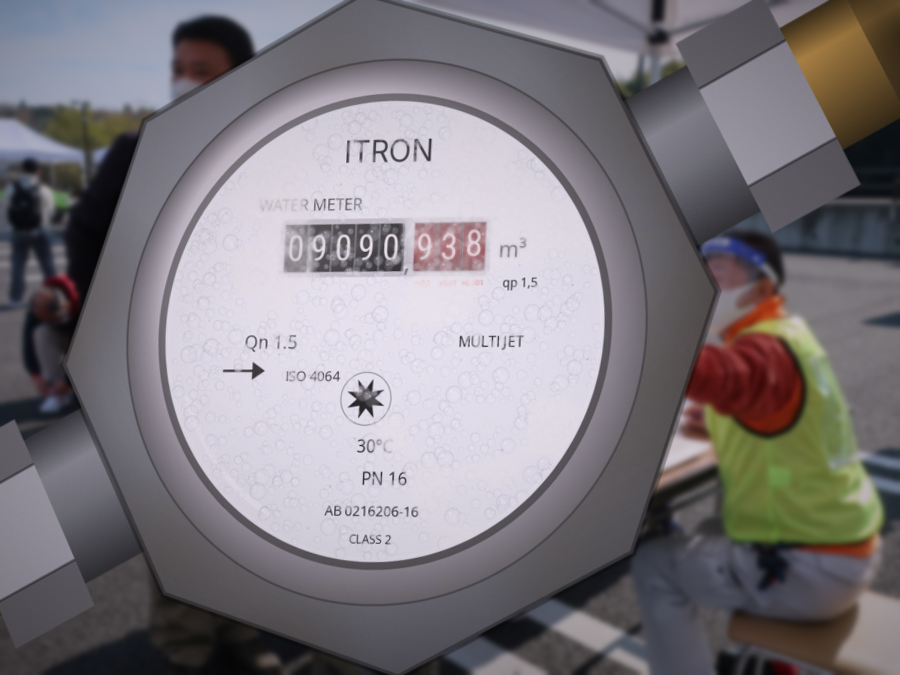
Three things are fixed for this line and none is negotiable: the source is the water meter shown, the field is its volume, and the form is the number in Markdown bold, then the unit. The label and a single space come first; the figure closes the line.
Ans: **9090.938** m³
